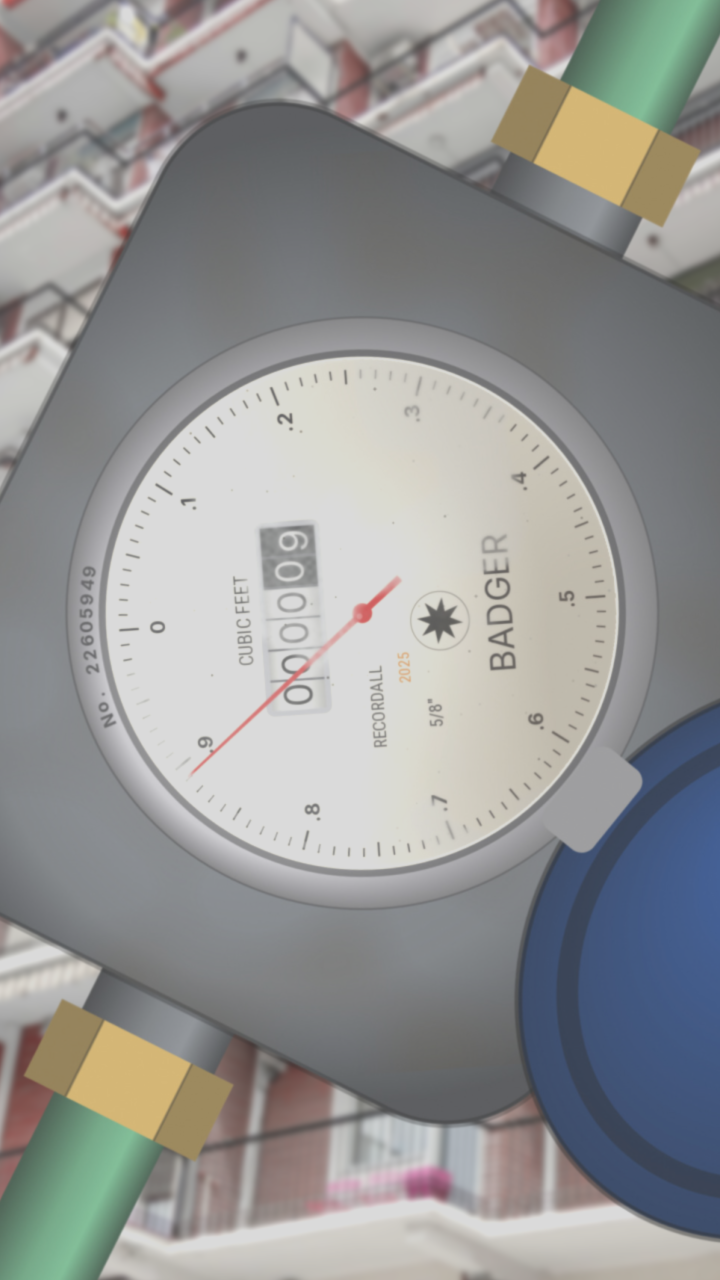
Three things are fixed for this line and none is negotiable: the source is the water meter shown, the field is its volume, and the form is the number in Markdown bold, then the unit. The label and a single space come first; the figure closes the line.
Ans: **8.89** ft³
